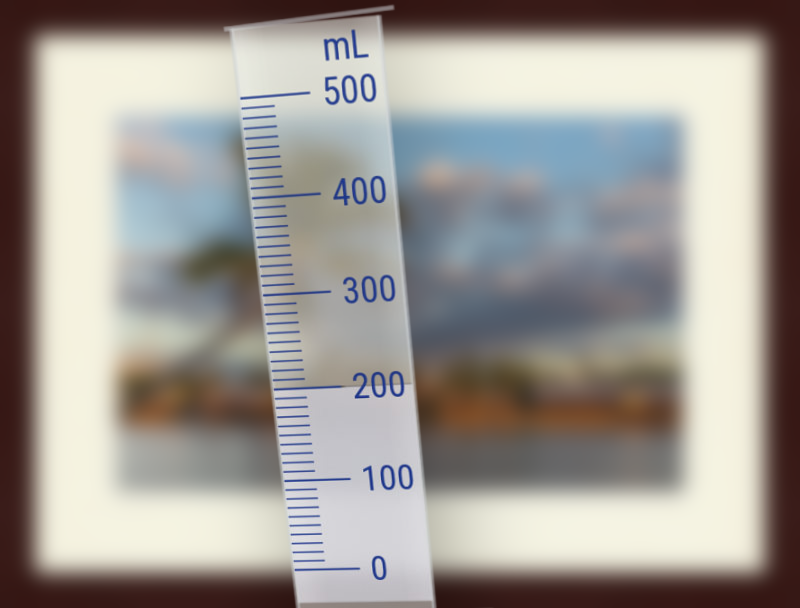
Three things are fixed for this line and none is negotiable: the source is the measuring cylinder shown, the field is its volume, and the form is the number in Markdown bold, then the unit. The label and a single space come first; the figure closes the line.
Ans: **200** mL
